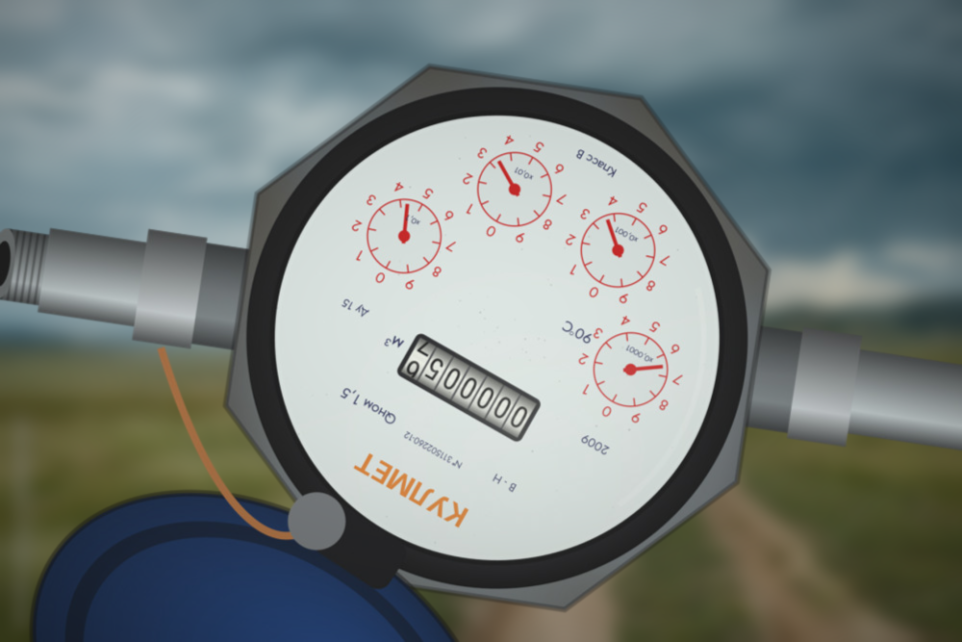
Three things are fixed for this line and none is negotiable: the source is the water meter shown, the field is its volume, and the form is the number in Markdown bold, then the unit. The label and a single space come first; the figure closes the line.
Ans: **56.4336** m³
